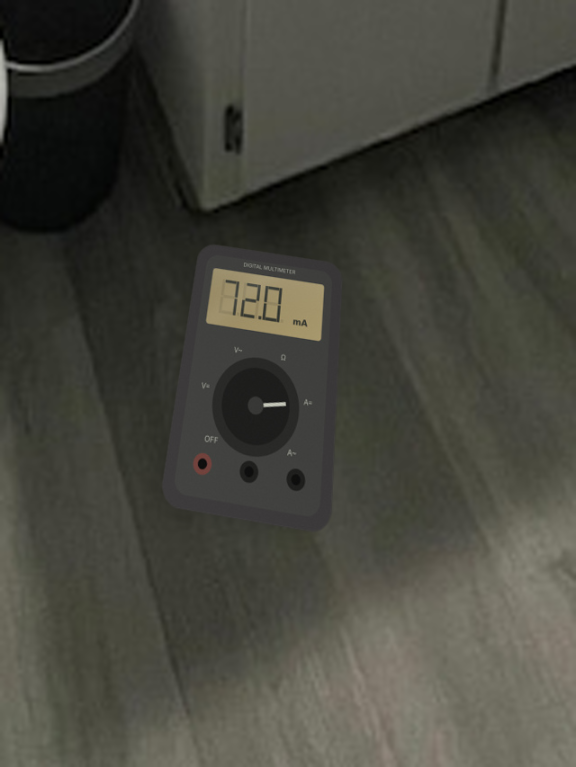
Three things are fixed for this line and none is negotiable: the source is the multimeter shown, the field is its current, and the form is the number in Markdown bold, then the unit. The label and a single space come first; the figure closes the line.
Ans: **72.0** mA
